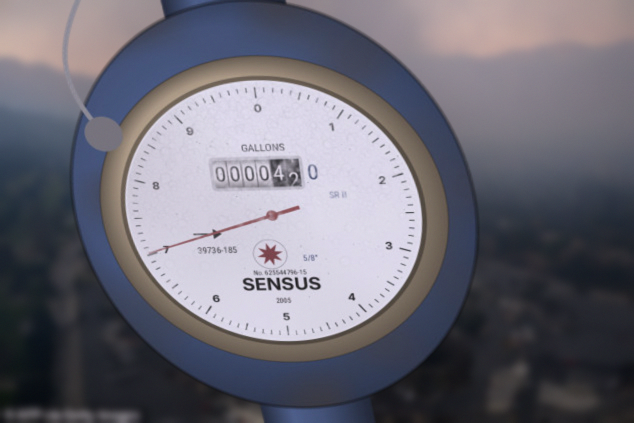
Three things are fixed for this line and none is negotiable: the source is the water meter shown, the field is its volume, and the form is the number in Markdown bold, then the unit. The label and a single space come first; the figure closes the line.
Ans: **417.0** gal
